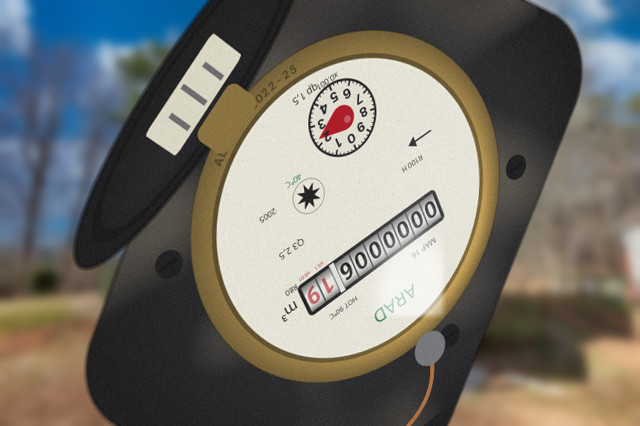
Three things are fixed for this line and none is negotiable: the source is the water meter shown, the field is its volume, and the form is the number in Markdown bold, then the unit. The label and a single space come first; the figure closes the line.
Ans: **6.192** m³
